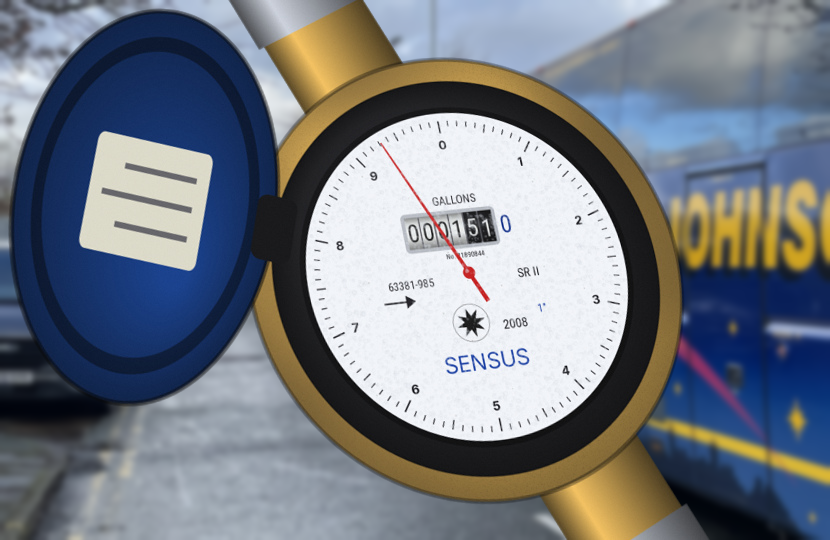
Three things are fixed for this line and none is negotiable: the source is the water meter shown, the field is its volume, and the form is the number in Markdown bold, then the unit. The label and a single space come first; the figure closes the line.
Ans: **1509.3** gal
